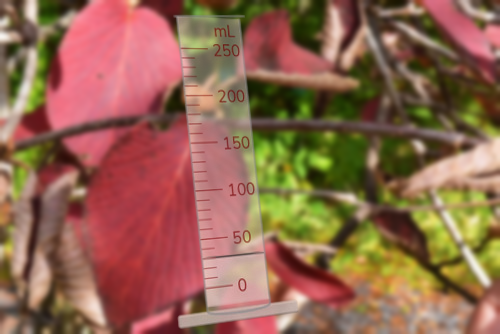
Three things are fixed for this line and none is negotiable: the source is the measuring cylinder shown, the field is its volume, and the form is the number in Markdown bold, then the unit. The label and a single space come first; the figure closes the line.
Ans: **30** mL
